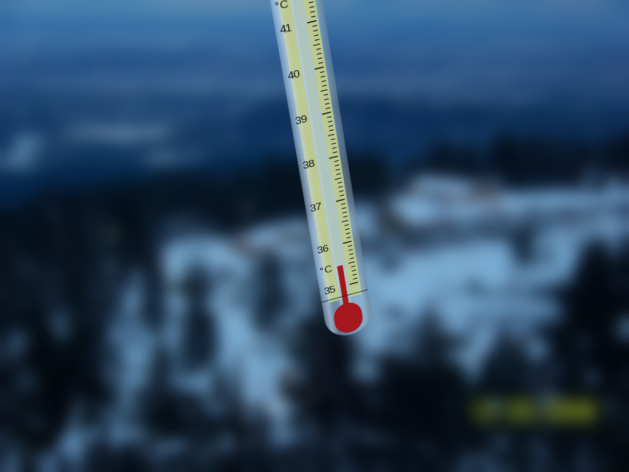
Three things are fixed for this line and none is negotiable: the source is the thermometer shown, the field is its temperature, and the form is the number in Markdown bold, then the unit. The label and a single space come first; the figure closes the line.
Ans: **35.5** °C
